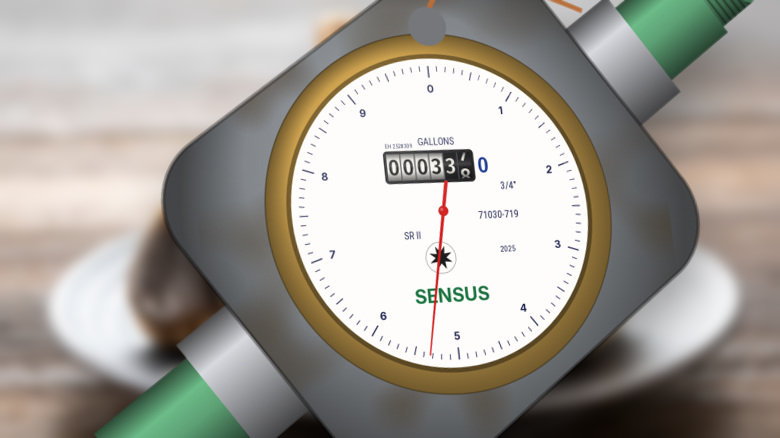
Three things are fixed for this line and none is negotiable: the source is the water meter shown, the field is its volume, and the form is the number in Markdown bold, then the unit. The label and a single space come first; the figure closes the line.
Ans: **3375.3** gal
